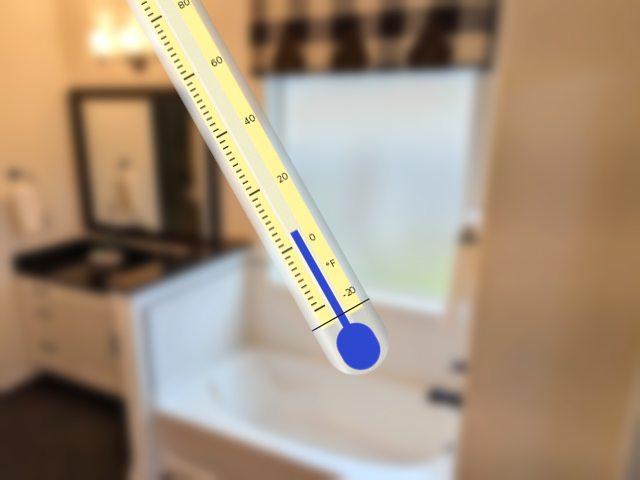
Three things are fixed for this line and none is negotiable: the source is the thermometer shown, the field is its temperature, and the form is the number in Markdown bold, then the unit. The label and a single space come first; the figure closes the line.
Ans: **4** °F
